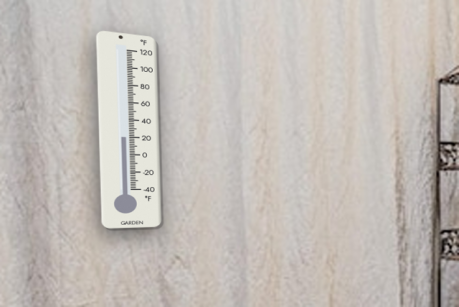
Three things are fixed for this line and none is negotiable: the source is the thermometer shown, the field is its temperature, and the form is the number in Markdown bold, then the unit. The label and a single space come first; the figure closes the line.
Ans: **20** °F
